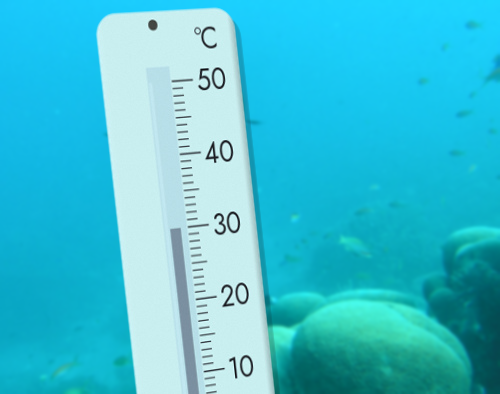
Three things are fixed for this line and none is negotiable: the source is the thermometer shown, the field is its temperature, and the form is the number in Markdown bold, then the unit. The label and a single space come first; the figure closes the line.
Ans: **30** °C
